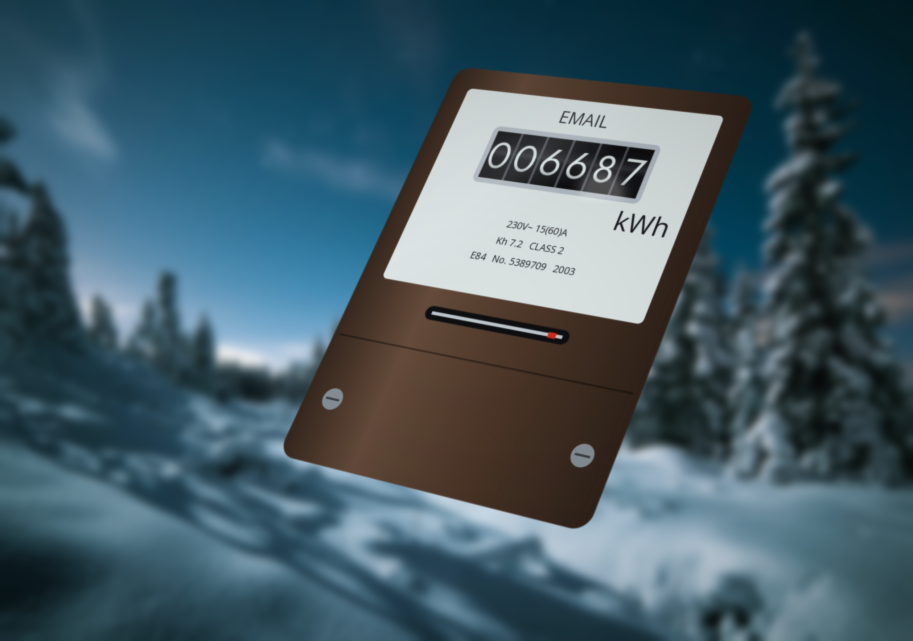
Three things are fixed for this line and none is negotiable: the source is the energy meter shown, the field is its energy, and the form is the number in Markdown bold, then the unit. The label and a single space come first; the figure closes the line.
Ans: **6687** kWh
